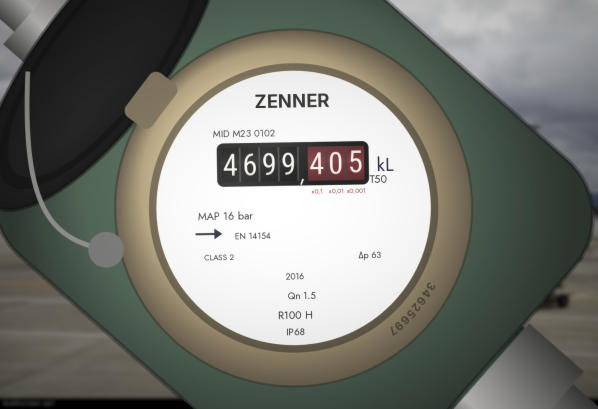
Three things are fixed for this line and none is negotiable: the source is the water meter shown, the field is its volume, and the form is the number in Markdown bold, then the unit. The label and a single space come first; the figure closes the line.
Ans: **4699.405** kL
